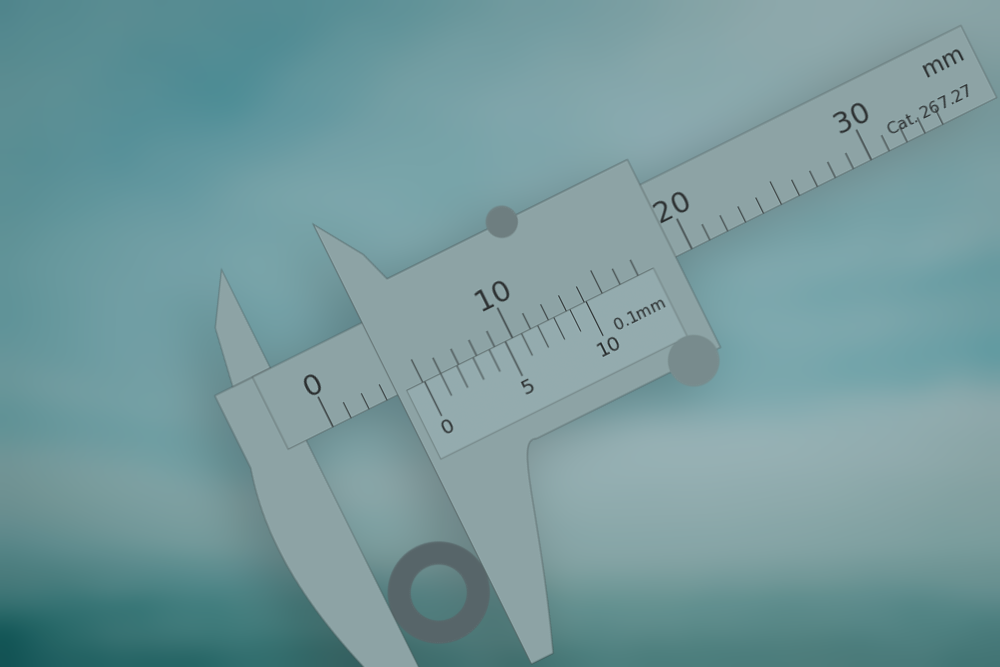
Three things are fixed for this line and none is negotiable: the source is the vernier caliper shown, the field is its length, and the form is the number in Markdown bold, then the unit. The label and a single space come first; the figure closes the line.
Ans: **5.1** mm
